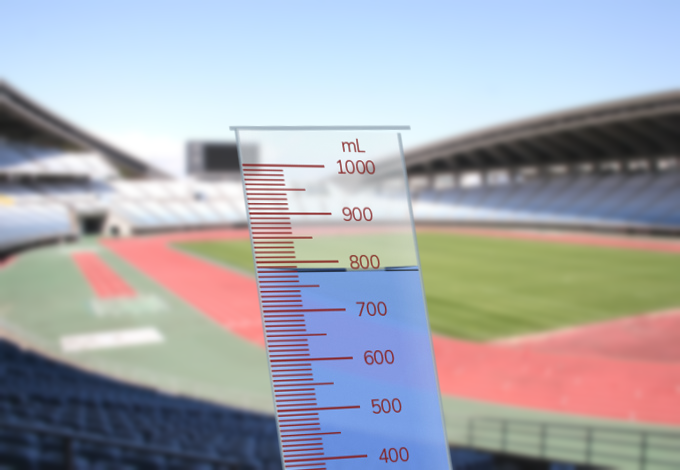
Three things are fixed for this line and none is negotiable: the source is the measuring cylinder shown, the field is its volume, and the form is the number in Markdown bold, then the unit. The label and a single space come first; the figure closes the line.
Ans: **780** mL
